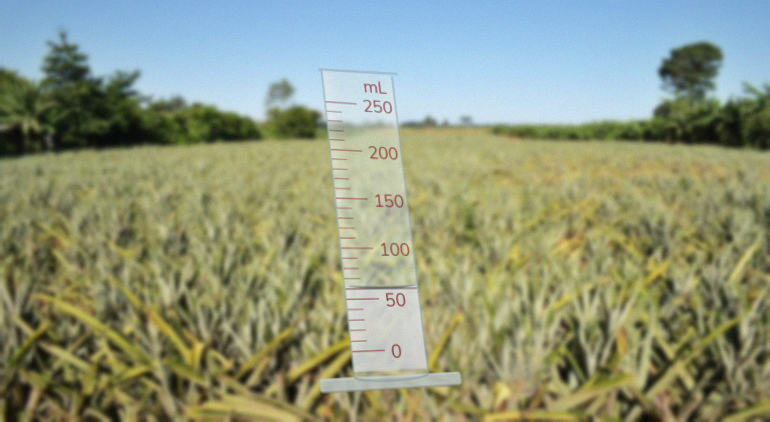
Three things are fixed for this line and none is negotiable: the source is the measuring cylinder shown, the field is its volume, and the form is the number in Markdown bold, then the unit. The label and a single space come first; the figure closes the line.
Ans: **60** mL
